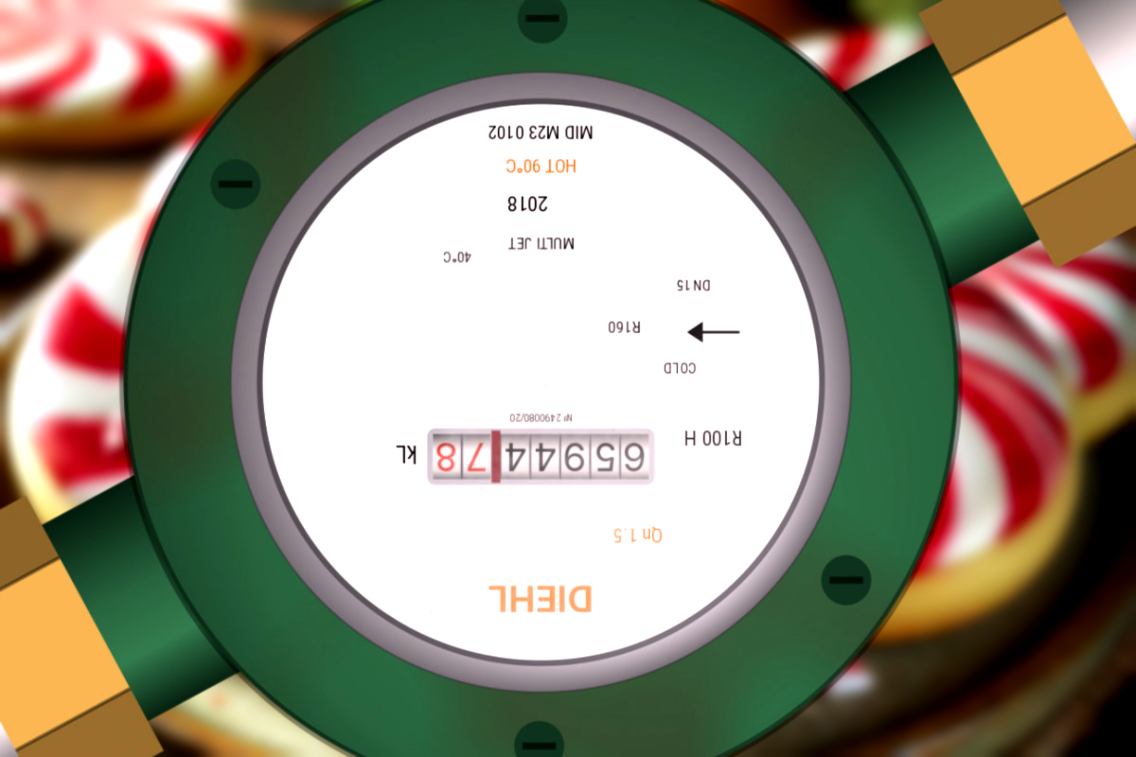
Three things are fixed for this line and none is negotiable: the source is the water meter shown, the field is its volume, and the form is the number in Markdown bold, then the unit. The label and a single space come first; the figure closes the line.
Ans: **65944.78** kL
